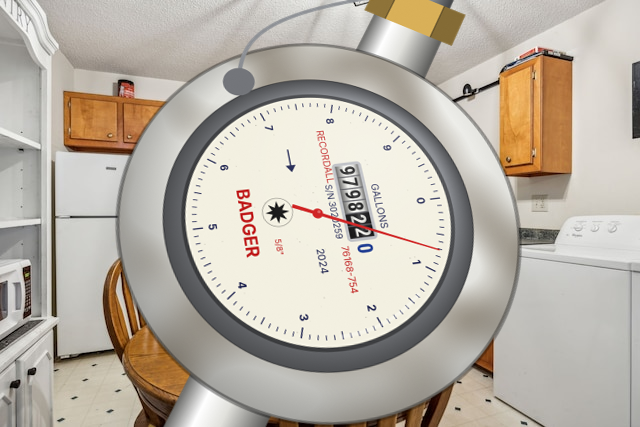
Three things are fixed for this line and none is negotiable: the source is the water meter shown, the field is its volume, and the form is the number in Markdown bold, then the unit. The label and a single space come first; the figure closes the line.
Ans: **9798220.7** gal
